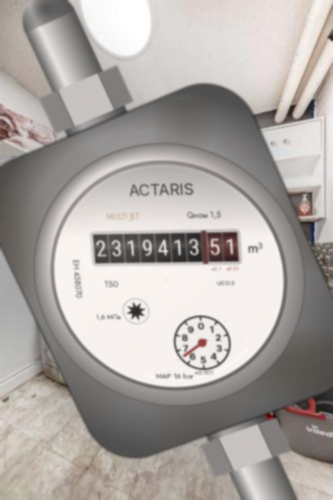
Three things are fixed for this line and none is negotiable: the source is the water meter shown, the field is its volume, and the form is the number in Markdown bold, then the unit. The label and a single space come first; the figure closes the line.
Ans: **2319413.516** m³
